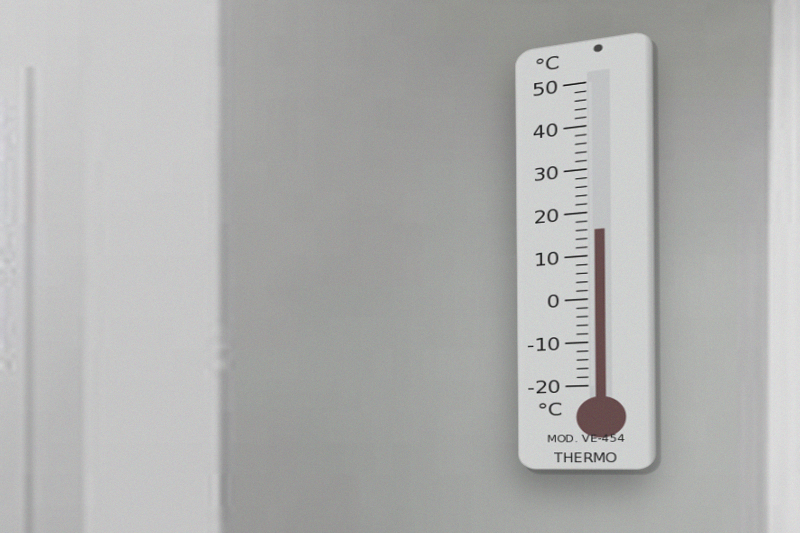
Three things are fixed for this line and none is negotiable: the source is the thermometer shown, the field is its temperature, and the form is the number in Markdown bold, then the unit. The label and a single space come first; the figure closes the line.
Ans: **16** °C
